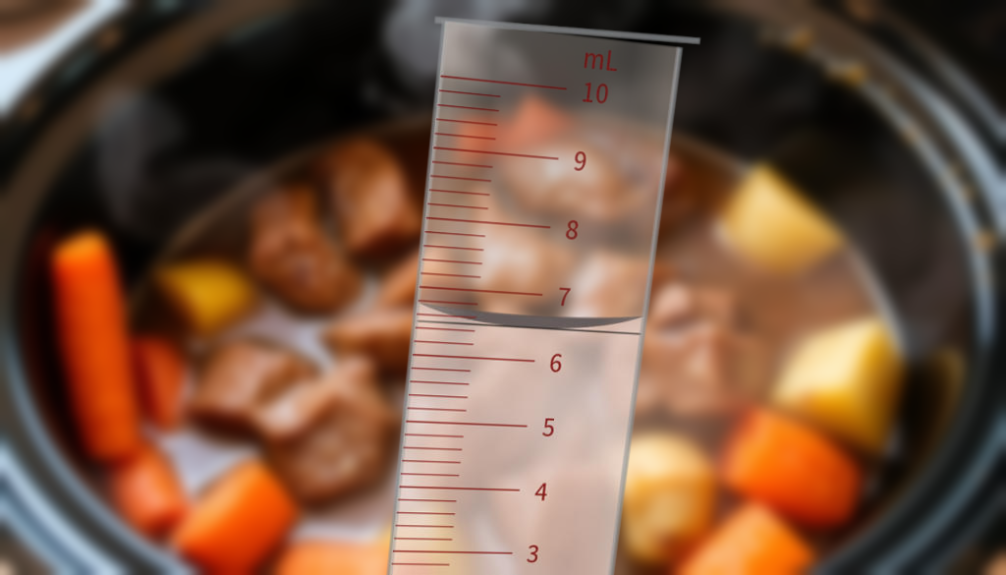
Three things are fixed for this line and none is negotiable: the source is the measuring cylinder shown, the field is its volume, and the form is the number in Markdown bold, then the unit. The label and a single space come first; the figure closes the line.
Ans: **6.5** mL
